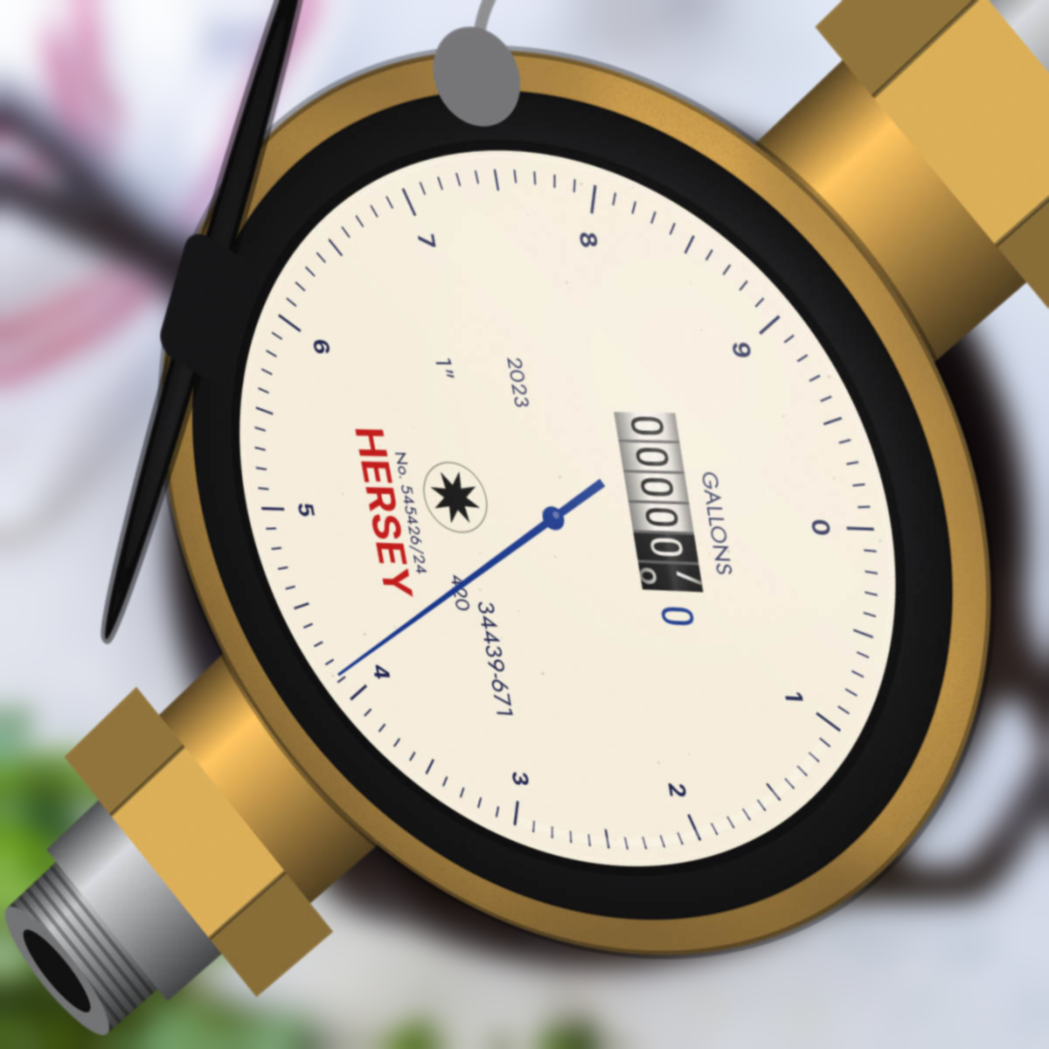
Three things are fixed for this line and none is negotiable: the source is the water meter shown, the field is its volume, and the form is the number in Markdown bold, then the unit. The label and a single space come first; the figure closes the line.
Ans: **74.1** gal
